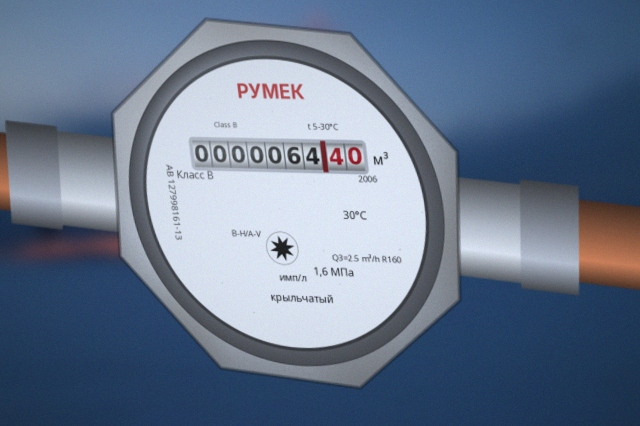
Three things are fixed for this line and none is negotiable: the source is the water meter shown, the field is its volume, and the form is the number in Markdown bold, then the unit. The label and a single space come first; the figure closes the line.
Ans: **64.40** m³
